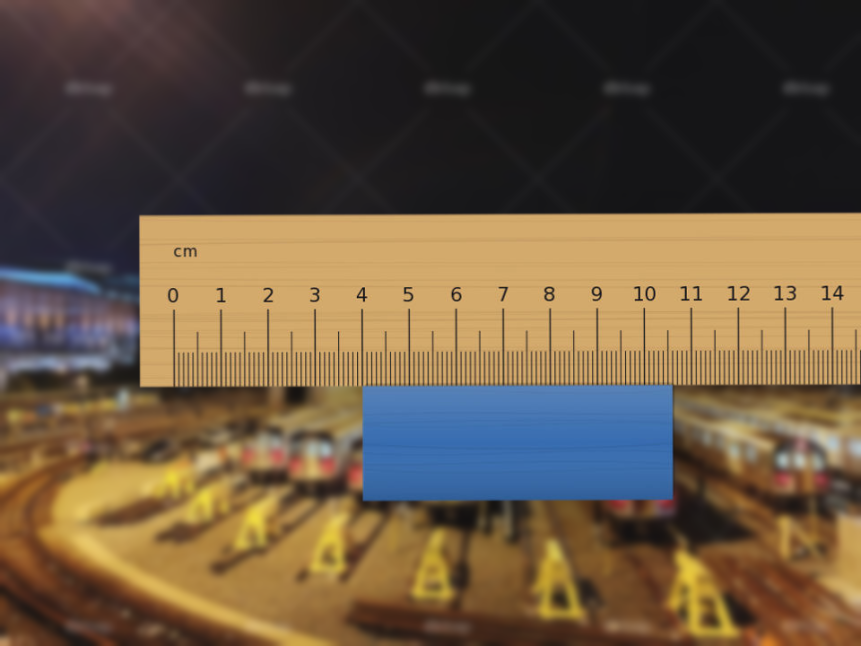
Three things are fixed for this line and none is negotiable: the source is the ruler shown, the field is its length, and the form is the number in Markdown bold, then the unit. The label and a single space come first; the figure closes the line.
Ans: **6.6** cm
